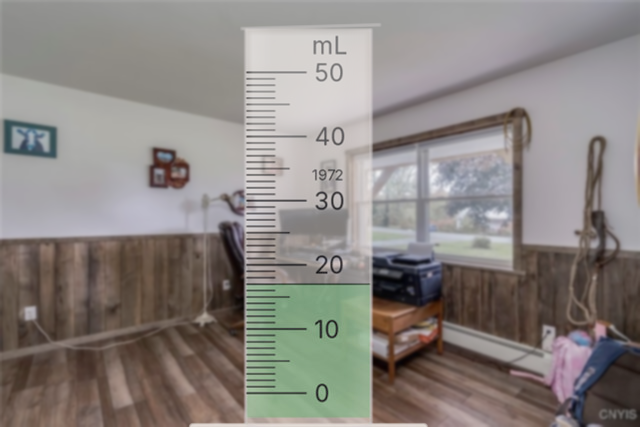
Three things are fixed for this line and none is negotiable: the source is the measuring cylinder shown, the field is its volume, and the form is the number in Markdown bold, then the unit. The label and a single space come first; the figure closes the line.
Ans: **17** mL
